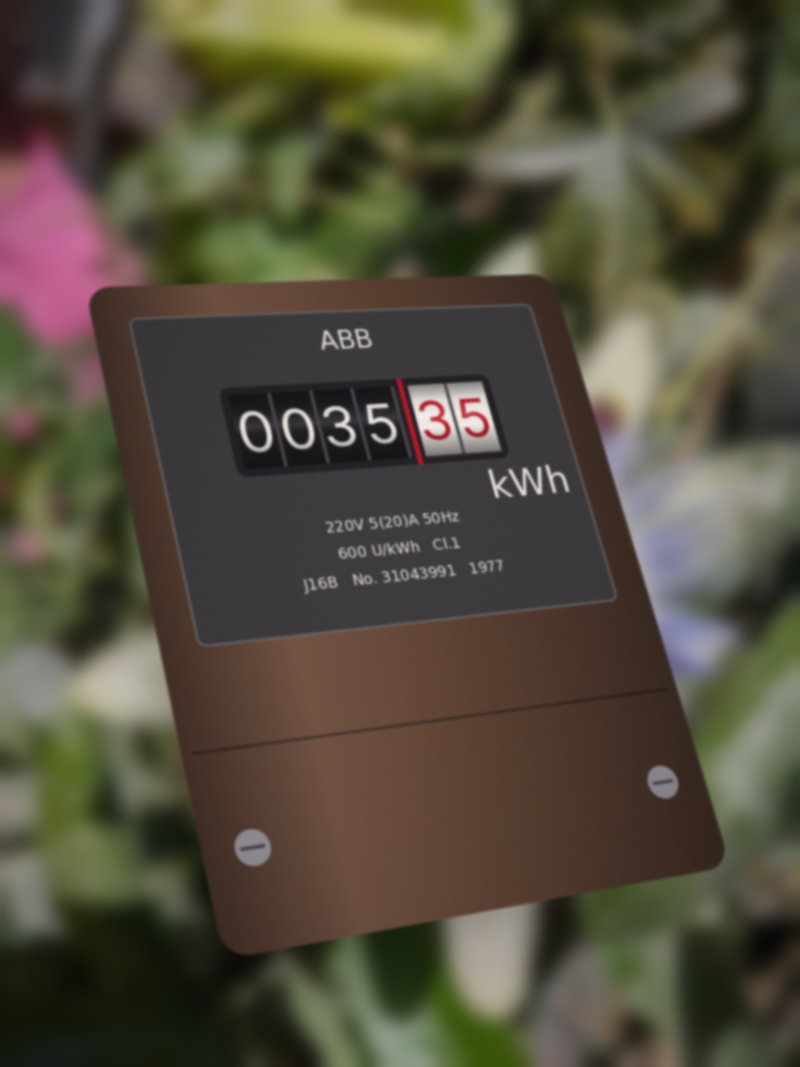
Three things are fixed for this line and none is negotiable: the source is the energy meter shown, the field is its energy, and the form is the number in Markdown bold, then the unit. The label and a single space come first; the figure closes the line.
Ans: **35.35** kWh
